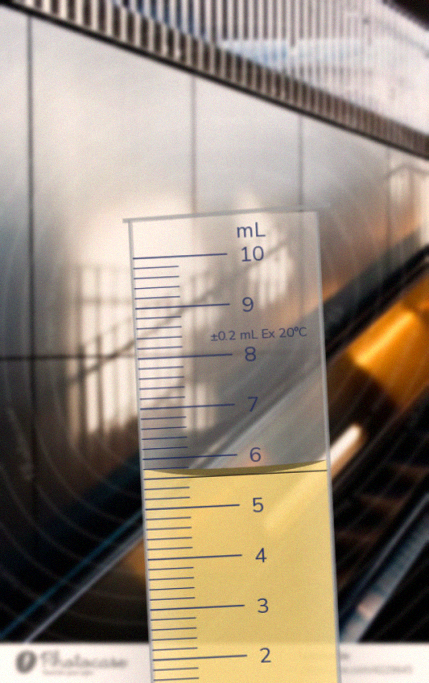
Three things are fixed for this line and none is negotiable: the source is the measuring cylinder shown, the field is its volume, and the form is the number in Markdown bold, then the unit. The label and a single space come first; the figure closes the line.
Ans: **5.6** mL
